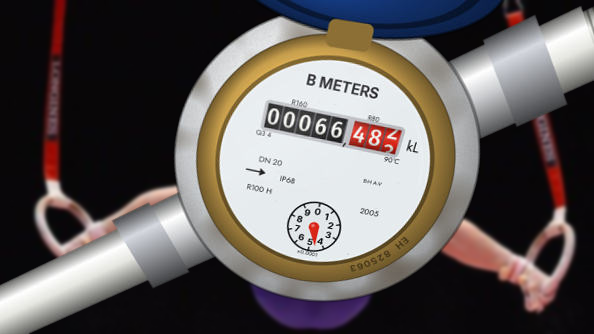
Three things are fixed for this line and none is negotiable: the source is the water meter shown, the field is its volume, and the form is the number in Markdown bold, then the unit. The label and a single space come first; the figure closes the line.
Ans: **66.4824** kL
